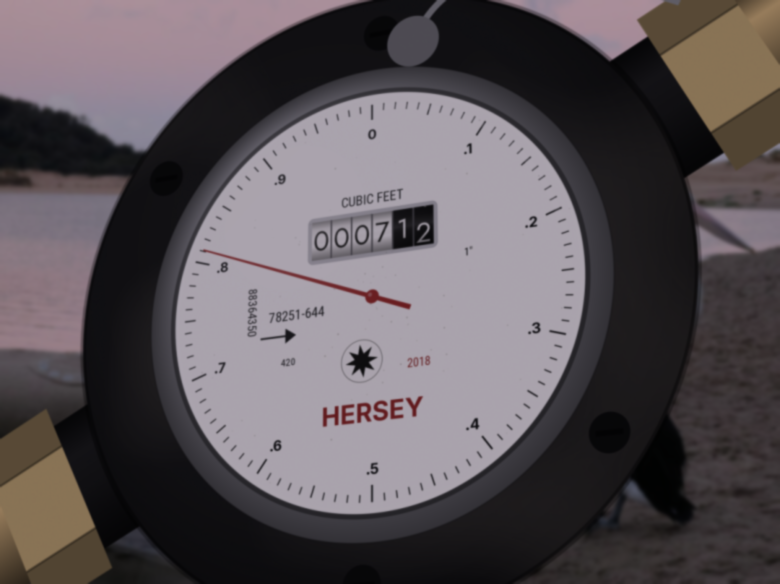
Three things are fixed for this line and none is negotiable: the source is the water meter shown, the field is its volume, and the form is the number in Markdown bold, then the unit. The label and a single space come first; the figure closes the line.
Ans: **711.81** ft³
